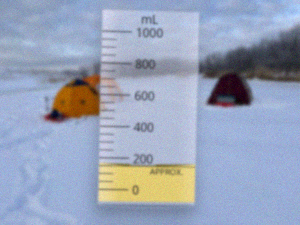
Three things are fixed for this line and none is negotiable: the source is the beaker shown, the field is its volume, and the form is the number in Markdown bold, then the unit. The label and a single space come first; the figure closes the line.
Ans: **150** mL
